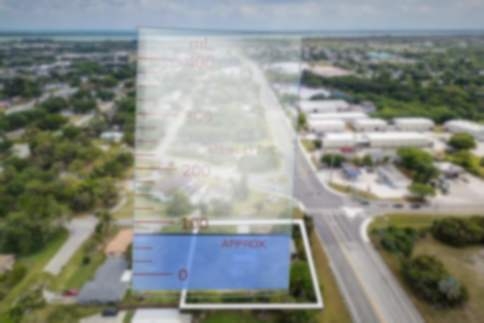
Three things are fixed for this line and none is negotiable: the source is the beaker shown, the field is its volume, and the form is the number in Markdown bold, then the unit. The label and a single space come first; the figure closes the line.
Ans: **75** mL
